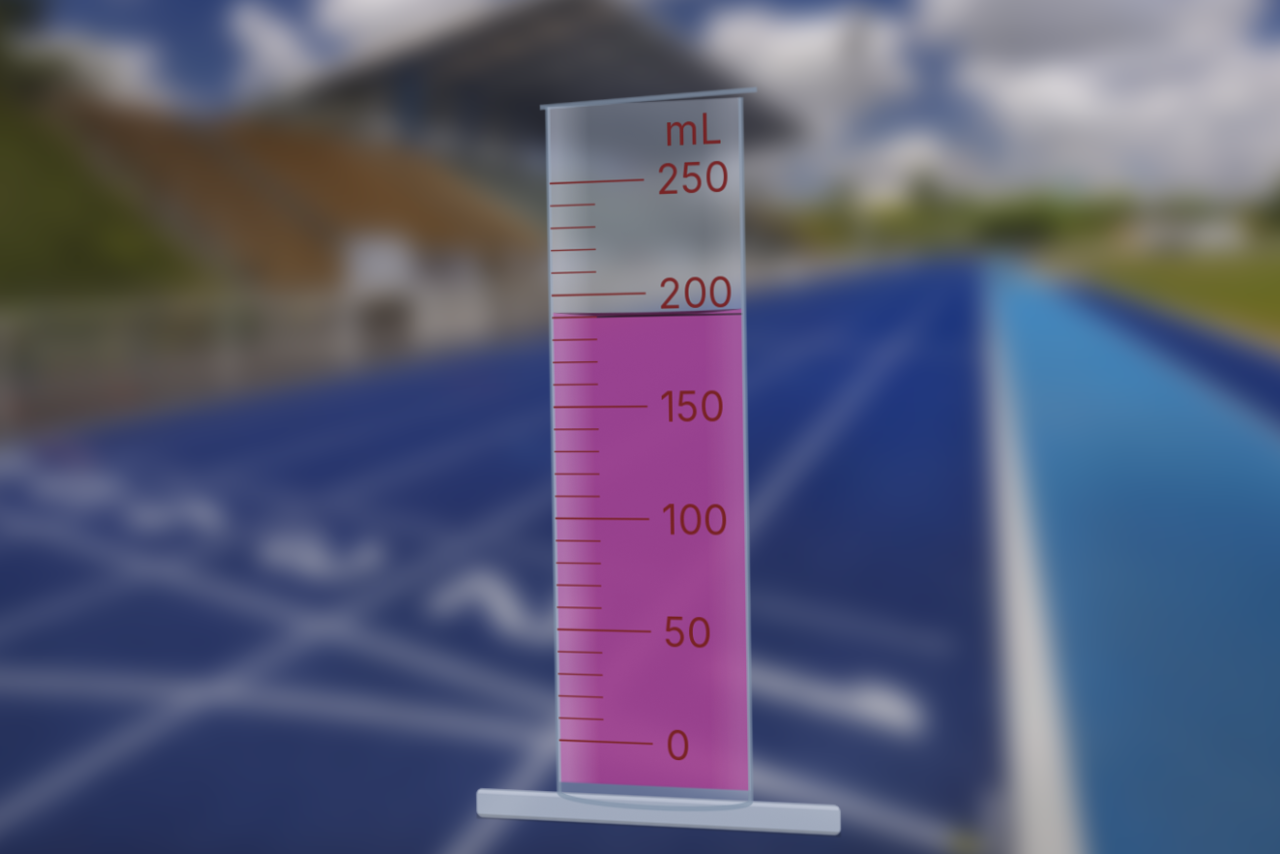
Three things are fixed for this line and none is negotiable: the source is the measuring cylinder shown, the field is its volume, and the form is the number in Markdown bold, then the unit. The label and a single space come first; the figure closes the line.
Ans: **190** mL
